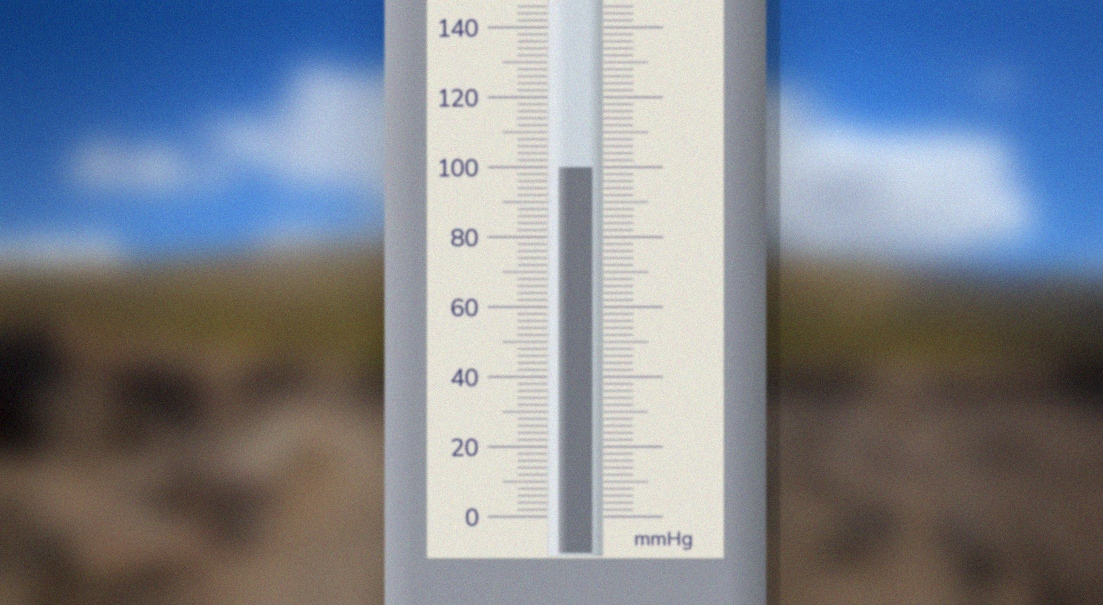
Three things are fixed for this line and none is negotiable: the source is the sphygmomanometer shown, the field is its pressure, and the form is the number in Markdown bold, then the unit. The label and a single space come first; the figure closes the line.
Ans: **100** mmHg
